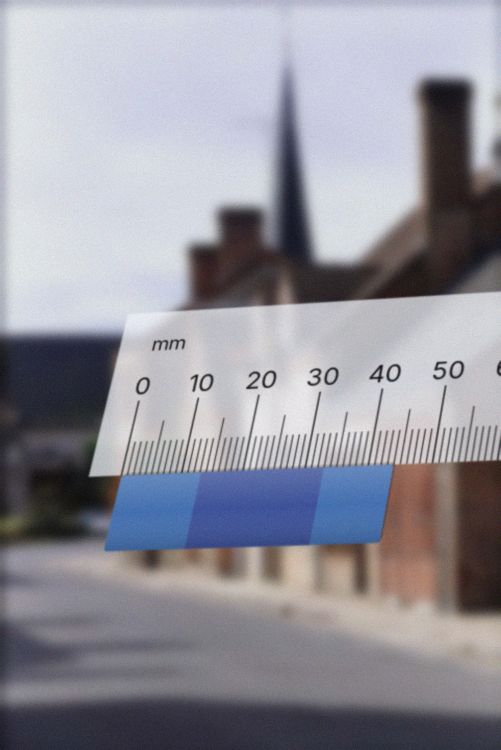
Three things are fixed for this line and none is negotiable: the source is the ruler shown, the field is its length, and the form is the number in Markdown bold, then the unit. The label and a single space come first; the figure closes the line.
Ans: **44** mm
